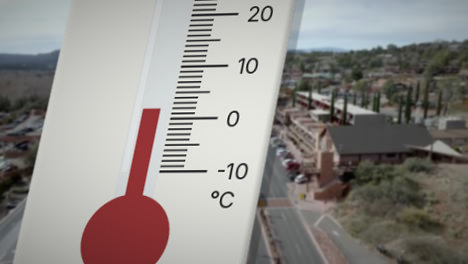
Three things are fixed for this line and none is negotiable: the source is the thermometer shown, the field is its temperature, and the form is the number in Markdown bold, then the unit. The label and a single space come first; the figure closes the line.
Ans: **2** °C
